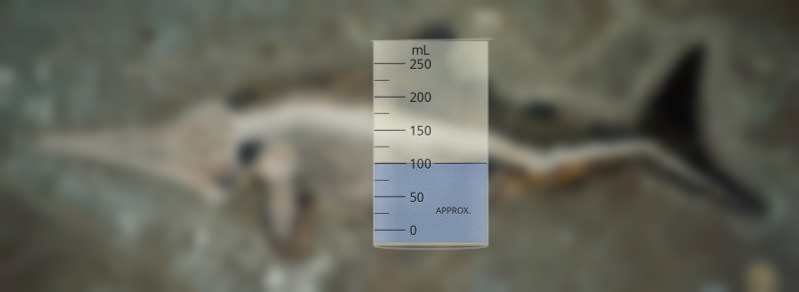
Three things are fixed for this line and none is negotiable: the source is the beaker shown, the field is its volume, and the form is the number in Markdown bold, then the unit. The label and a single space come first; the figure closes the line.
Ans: **100** mL
